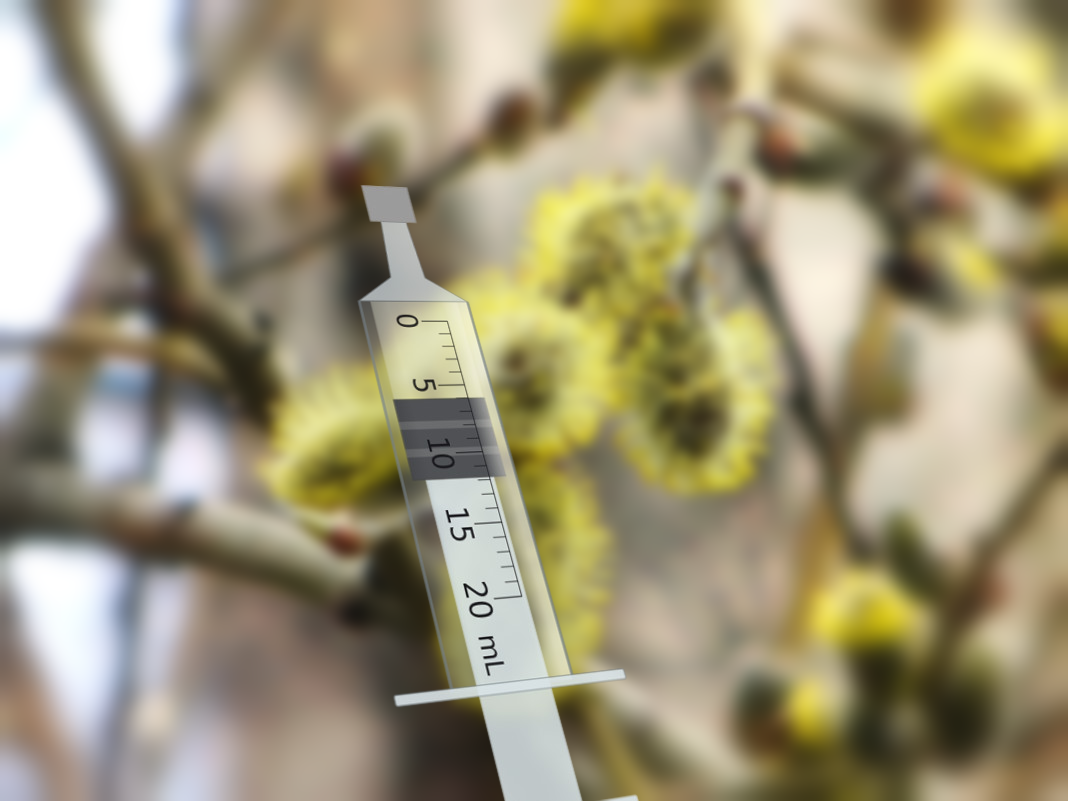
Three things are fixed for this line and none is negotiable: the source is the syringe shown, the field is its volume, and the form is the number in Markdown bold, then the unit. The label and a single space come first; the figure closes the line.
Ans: **6** mL
